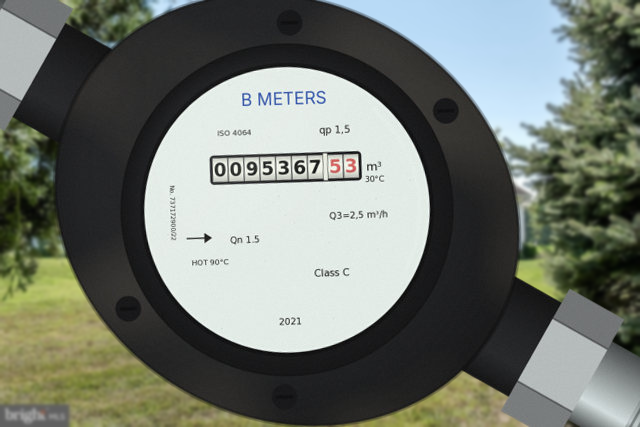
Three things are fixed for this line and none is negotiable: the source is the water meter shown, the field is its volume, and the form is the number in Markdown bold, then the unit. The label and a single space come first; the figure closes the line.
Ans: **95367.53** m³
